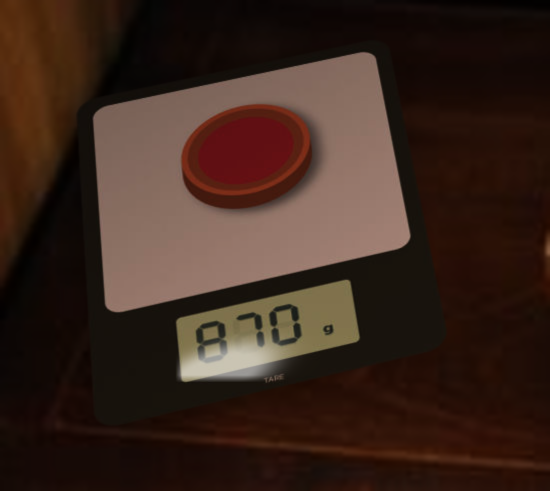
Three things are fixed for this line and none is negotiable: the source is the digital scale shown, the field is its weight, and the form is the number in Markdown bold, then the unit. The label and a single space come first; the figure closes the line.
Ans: **870** g
